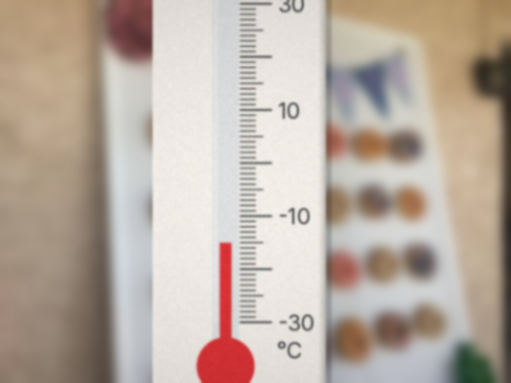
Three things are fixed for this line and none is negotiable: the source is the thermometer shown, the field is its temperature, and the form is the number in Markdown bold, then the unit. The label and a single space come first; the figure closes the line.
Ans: **-15** °C
